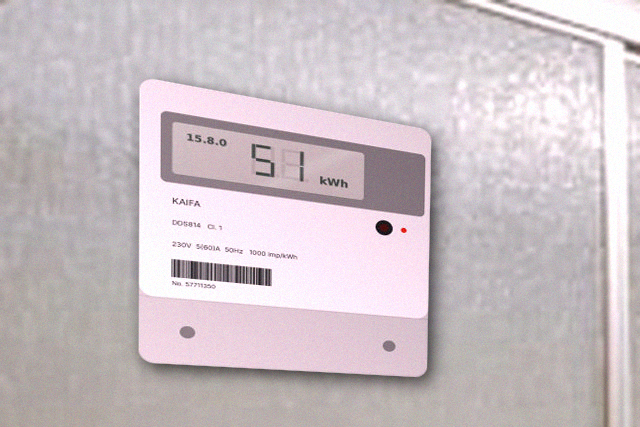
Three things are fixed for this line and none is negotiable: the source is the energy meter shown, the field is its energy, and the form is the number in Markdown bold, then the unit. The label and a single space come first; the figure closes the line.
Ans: **51** kWh
